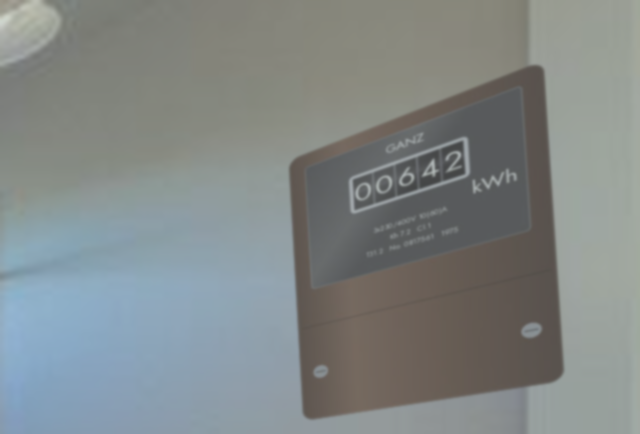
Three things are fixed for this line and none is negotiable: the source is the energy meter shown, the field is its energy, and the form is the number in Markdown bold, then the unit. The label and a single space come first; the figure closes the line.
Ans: **642** kWh
